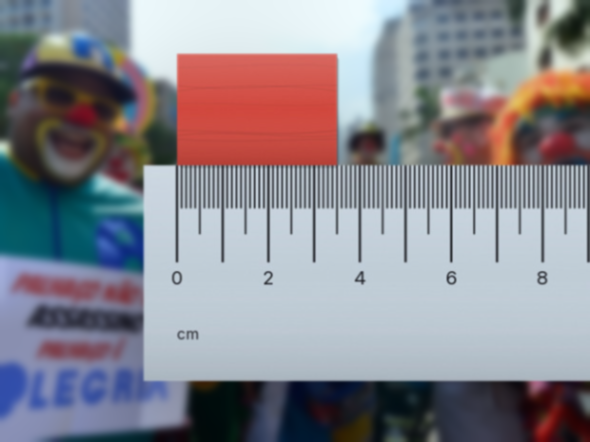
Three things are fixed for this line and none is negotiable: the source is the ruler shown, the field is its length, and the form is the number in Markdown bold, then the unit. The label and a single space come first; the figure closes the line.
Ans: **3.5** cm
